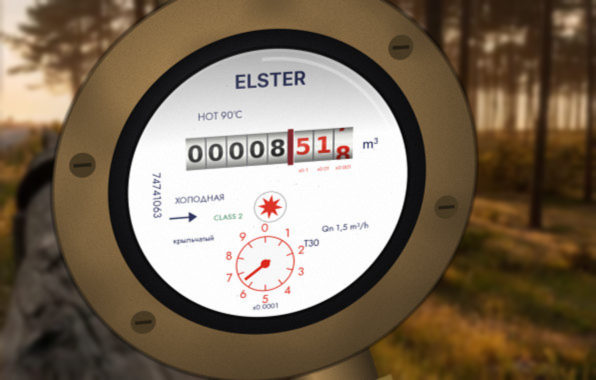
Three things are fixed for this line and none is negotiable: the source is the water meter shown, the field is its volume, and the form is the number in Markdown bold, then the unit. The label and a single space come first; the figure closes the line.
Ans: **8.5176** m³
